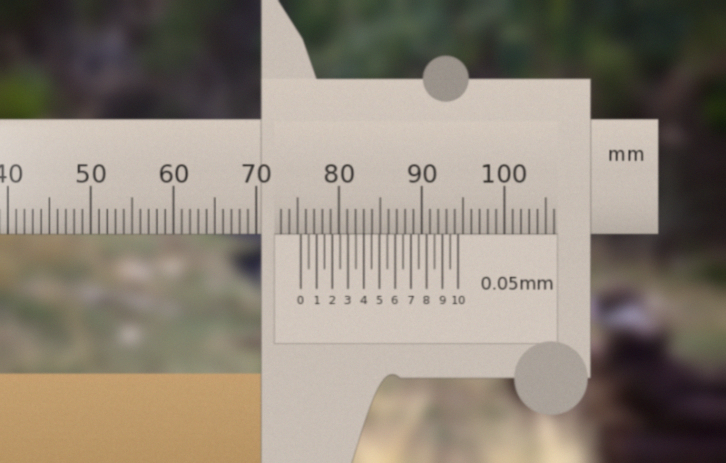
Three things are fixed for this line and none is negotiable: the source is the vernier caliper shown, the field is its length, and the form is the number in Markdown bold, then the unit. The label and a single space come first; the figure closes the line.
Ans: **75.4** mm
